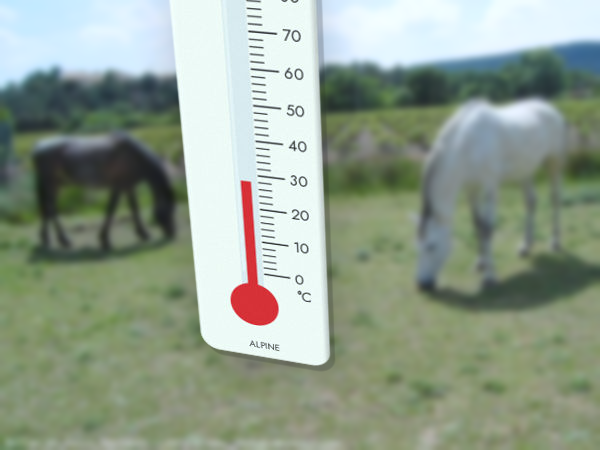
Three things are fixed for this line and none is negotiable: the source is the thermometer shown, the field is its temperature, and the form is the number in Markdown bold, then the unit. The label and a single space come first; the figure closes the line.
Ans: **28** °C
